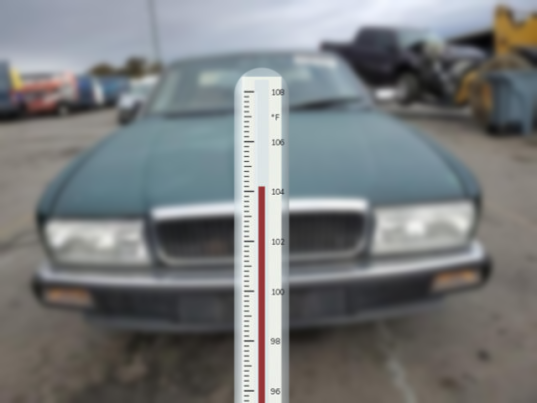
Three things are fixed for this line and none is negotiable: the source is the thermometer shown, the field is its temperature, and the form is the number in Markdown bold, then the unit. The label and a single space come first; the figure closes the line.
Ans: **104.2** °F
